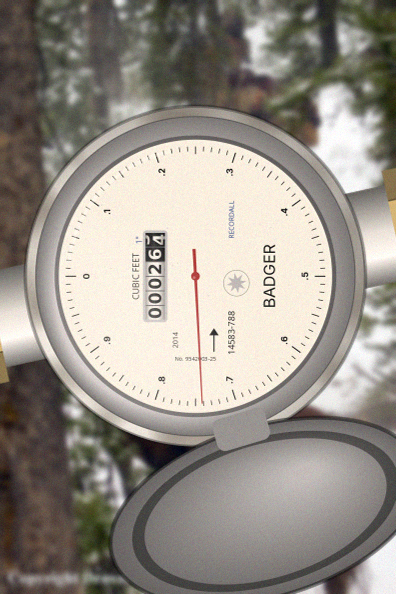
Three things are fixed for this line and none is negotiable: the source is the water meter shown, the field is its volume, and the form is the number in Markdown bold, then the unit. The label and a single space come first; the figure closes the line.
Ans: **263.74** ft³
